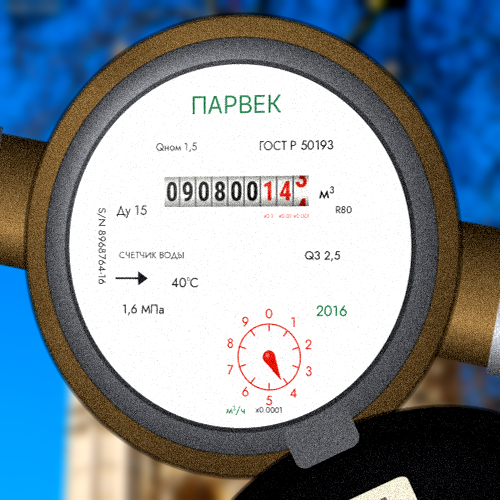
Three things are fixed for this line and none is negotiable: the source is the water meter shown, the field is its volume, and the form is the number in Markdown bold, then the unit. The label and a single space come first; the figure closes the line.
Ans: **90800.1434** m³
